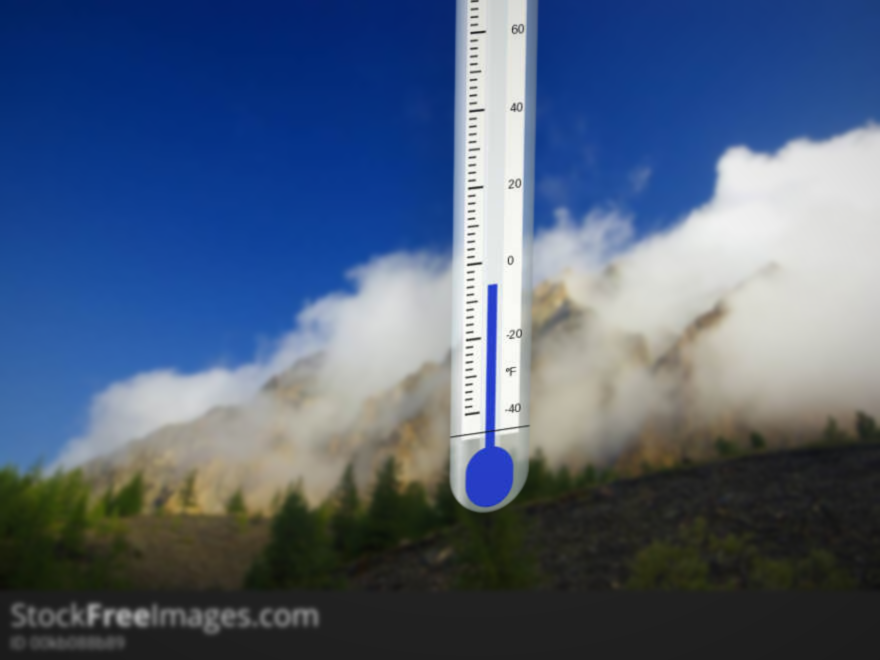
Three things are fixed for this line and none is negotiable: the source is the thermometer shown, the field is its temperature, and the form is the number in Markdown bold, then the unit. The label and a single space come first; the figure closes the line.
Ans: **-6** °F
